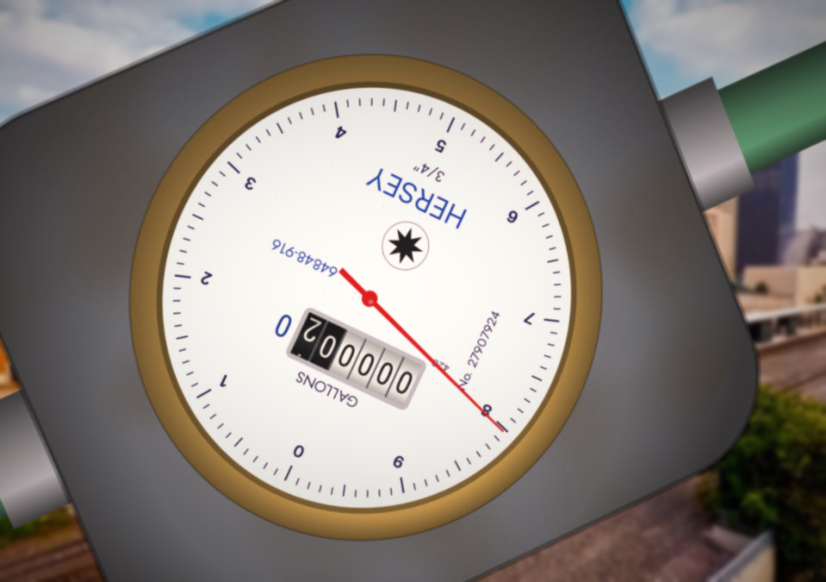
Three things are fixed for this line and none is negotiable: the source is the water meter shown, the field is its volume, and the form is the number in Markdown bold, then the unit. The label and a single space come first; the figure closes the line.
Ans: **18.0** gal
